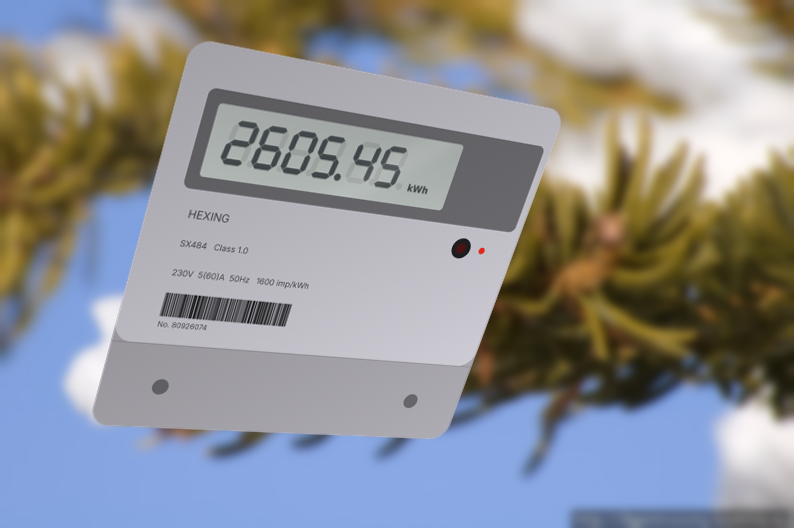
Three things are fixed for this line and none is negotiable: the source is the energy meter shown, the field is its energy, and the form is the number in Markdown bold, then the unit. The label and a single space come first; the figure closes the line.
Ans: **2605.45** kWh
